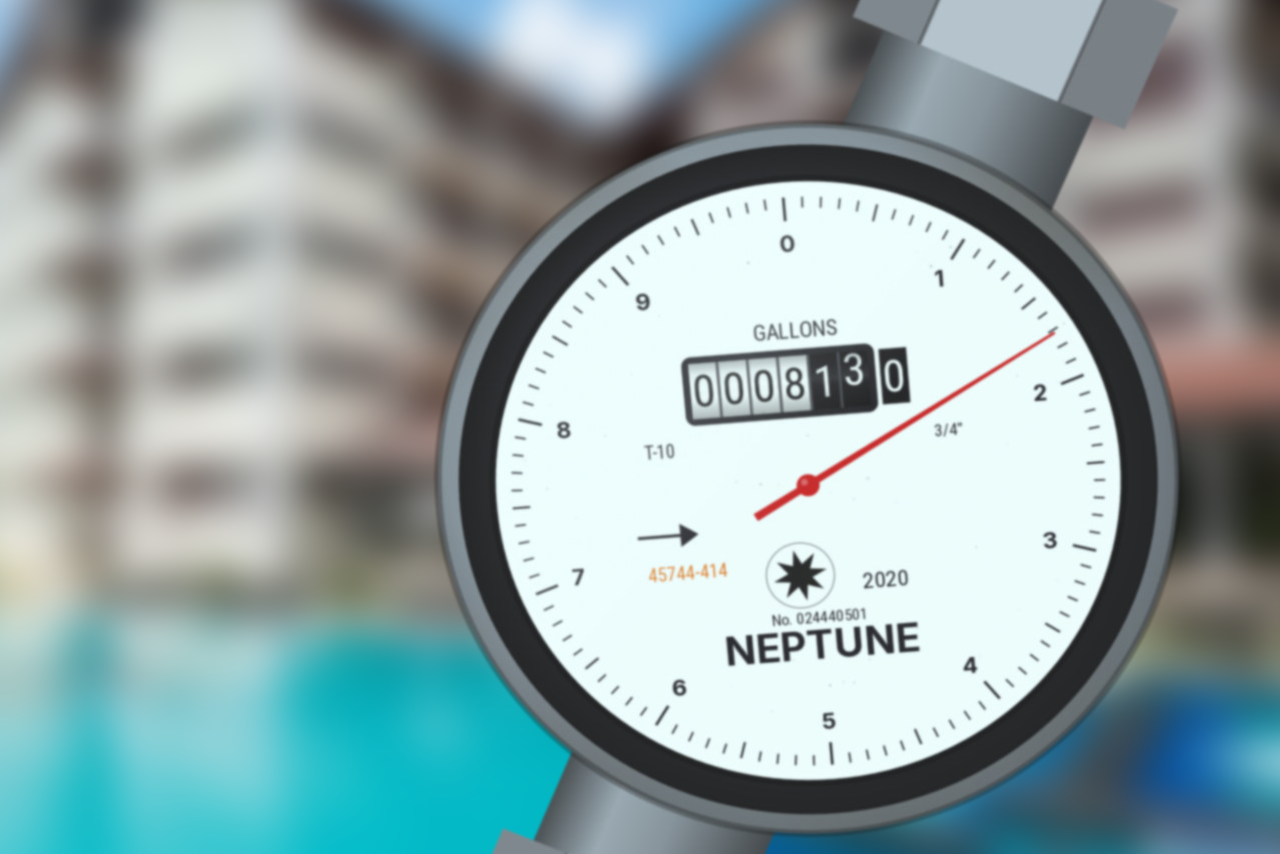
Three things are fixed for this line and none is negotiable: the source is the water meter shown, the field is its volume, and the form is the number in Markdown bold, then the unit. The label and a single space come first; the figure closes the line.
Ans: **8131.7** gal
